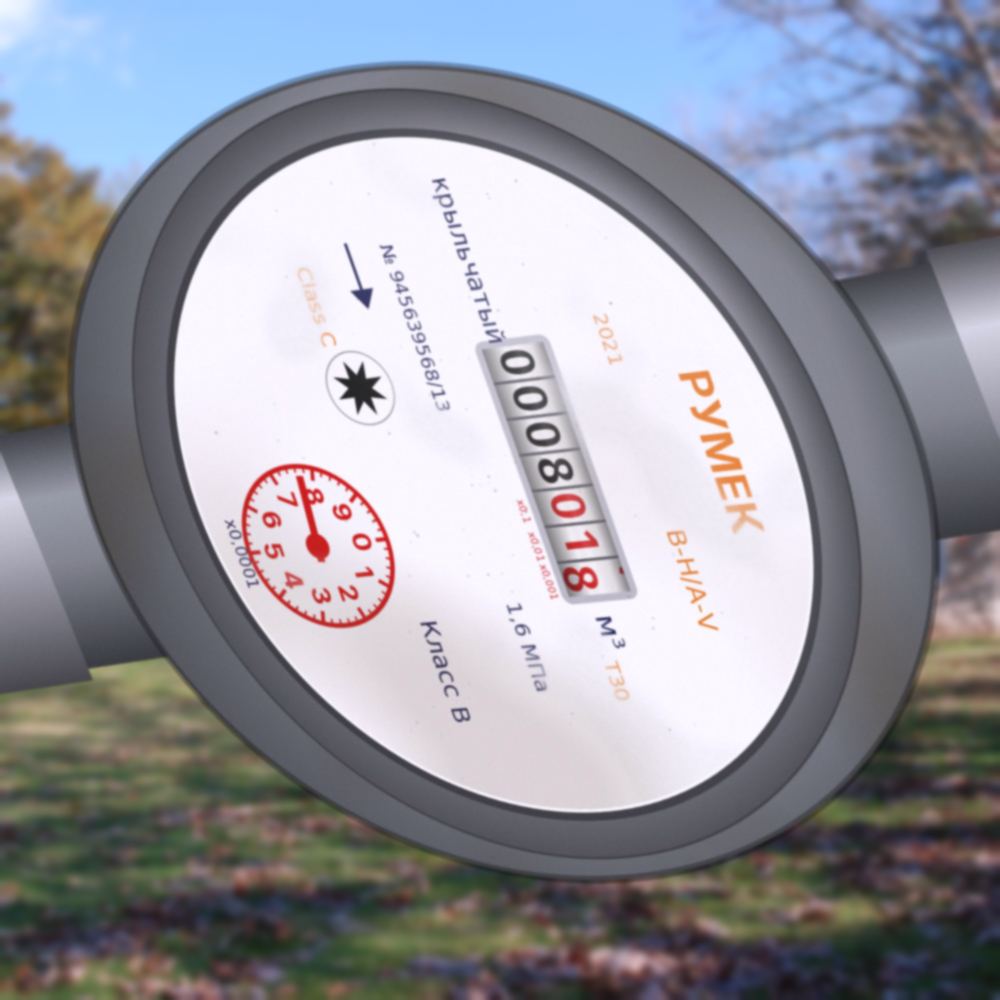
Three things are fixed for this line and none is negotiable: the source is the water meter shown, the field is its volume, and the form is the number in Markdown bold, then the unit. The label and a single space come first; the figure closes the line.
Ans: **8.0177** m³
